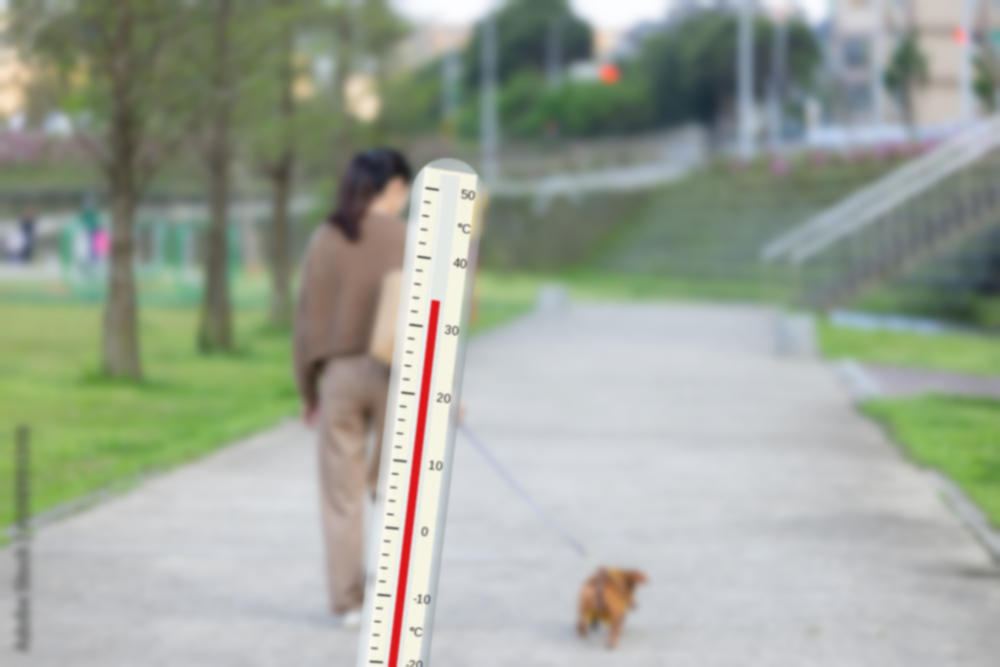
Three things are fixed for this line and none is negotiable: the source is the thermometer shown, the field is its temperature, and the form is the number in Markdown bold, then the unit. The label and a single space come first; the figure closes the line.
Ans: **34** °C
